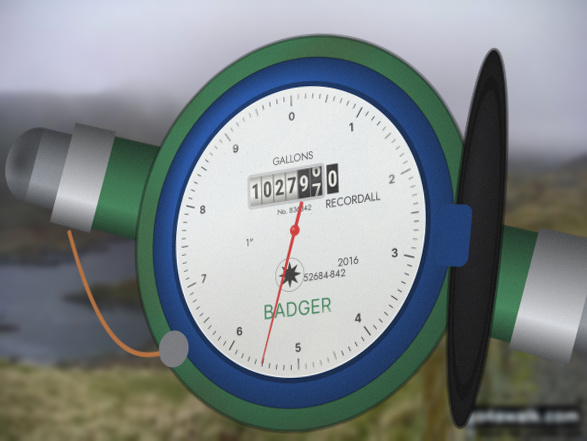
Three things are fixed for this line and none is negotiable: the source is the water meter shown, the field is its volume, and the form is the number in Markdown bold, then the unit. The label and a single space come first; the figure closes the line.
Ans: **1027965.5** gal
